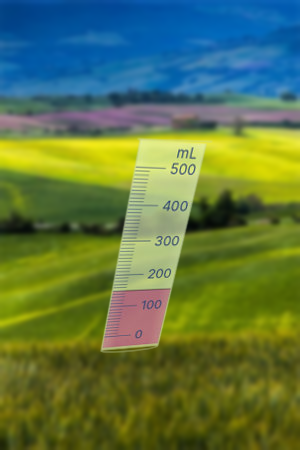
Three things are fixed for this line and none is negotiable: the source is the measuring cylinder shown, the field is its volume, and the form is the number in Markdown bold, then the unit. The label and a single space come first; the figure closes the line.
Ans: **150** mL
